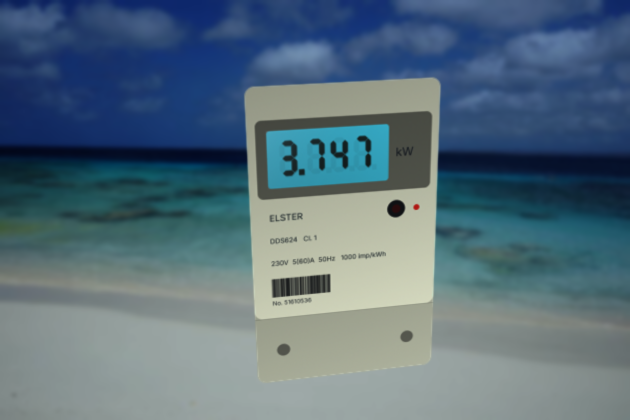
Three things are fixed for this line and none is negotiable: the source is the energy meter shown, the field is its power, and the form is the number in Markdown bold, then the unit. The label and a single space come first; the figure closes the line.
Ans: **3.747** kW
